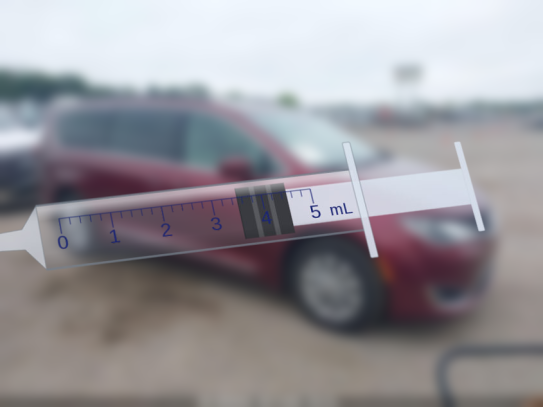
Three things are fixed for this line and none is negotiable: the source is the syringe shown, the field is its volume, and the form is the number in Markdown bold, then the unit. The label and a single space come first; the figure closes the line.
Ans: **3.5** mL
